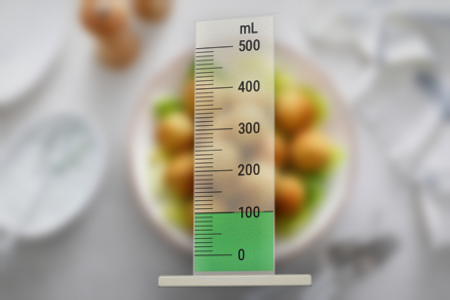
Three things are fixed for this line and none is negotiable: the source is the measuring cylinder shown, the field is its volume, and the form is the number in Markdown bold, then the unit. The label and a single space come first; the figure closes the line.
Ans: **100** mL
